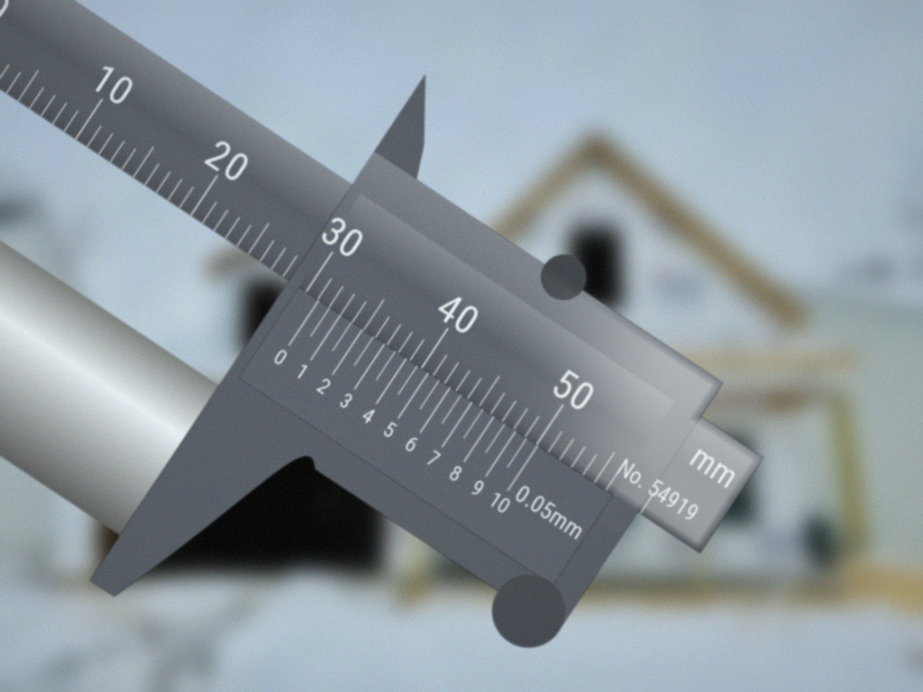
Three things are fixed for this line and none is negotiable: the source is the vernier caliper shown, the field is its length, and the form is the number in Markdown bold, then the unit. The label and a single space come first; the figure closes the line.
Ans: **31.1** mm
